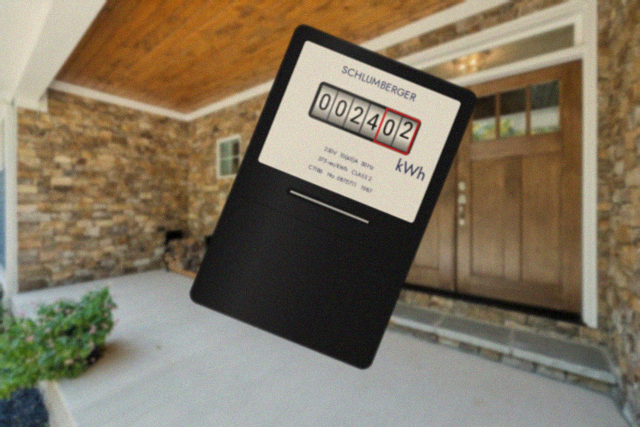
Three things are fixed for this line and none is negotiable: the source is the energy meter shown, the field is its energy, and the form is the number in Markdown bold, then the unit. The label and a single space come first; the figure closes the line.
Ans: **24.02** kWh
